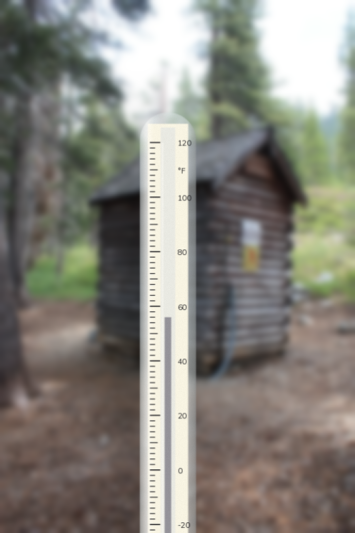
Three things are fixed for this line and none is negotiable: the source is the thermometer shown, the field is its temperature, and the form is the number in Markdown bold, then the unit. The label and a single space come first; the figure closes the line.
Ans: **56** °F
